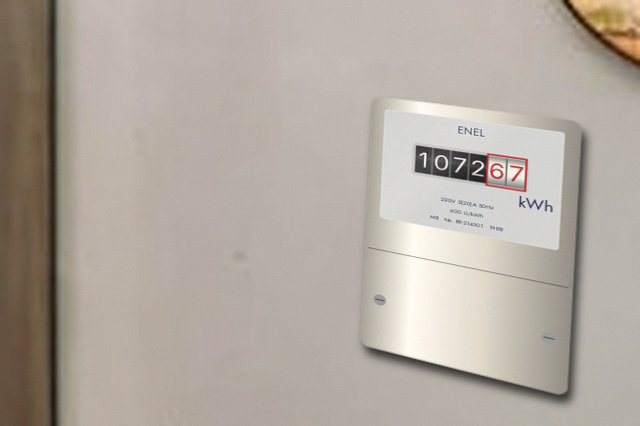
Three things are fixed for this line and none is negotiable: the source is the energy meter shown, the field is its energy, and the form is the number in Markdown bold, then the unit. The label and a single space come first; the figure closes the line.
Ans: **1072.67** kWh
